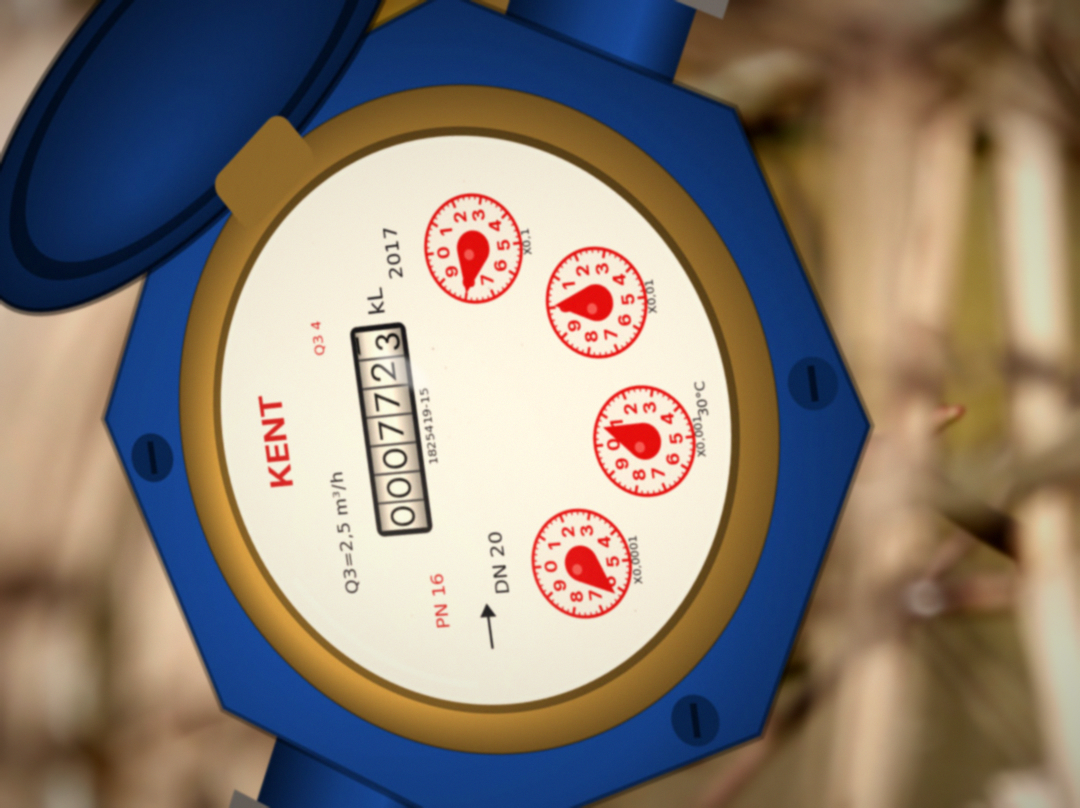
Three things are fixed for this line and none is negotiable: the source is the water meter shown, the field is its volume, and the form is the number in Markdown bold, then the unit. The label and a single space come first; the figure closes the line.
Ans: **7722.8006** kL
